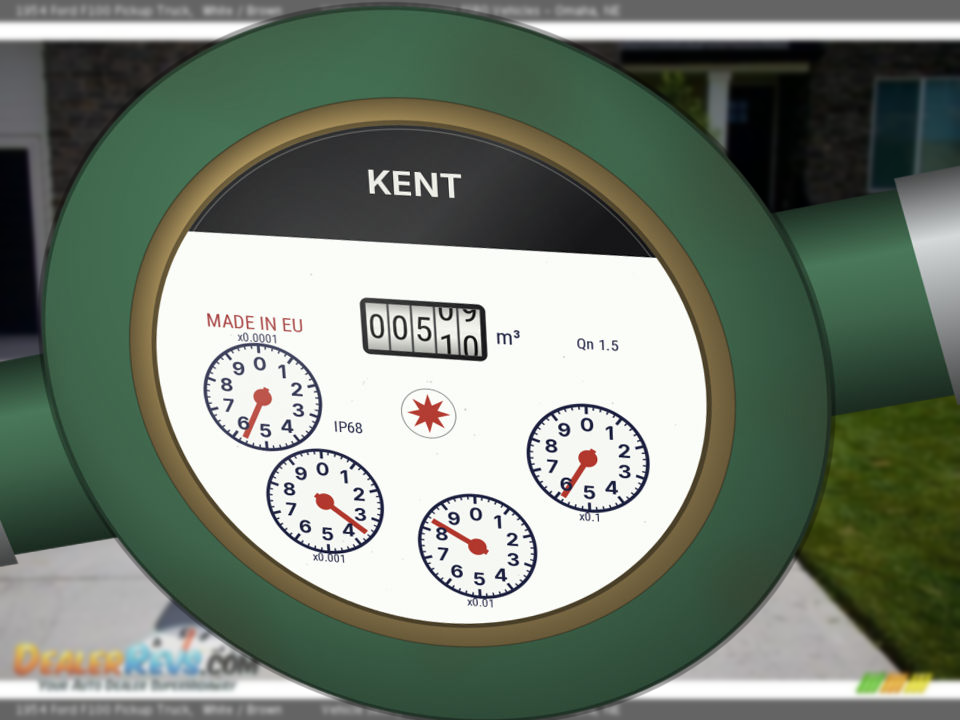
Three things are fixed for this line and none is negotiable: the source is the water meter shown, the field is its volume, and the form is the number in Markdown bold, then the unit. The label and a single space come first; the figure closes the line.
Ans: **509.5835** m³
